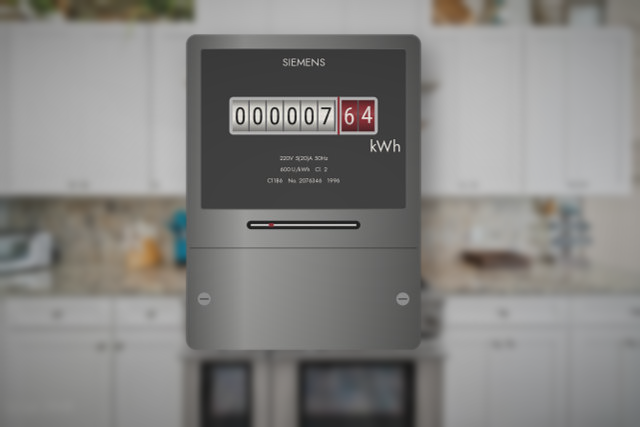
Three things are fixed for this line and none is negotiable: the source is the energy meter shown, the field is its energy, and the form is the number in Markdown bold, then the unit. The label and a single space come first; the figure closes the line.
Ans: **7.64** kWh
